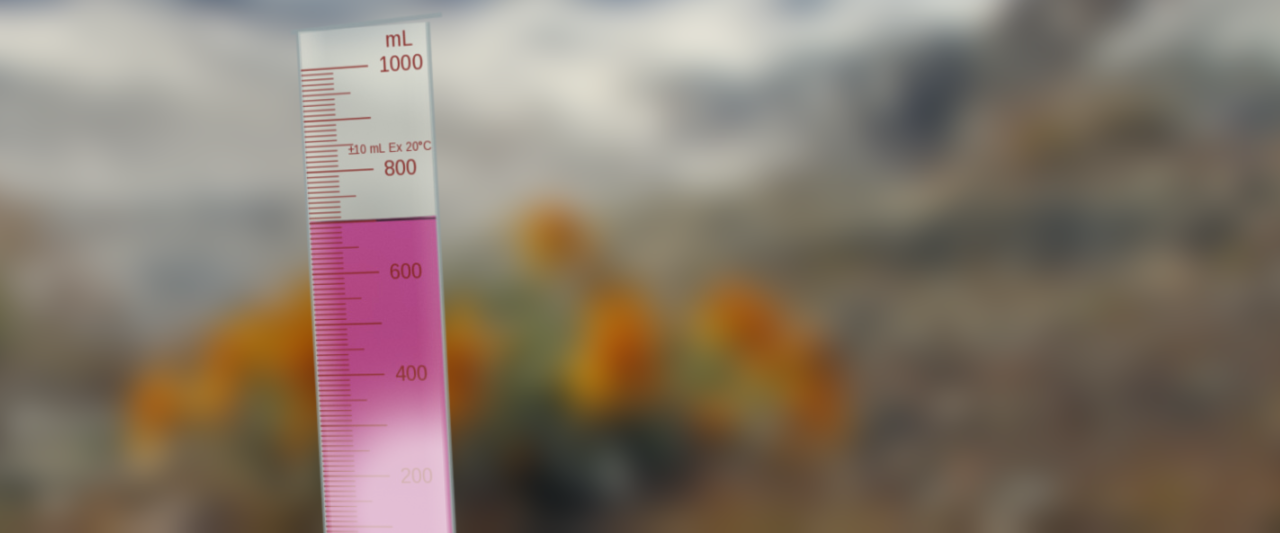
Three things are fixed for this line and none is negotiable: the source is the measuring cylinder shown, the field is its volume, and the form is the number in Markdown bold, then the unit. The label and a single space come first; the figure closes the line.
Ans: **700** mL
